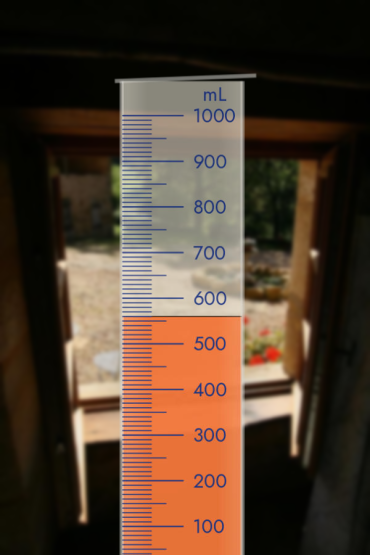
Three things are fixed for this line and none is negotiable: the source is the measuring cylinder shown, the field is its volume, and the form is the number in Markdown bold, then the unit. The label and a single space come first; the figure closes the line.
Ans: **560** mL
